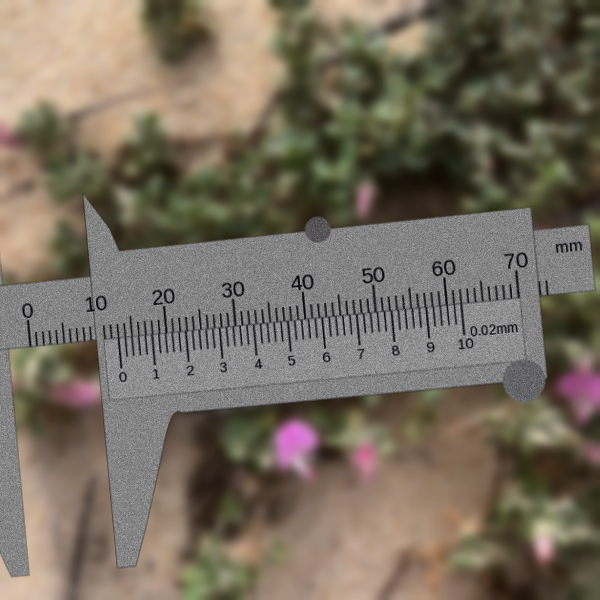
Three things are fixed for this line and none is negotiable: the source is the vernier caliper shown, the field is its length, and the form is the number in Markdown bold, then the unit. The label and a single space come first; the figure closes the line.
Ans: **13.0** mm
